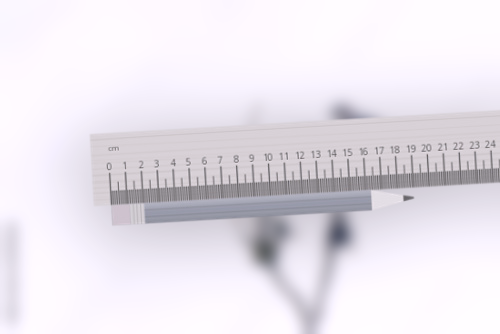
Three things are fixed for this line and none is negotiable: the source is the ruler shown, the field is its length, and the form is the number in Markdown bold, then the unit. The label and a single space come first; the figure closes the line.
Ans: **19** cm
